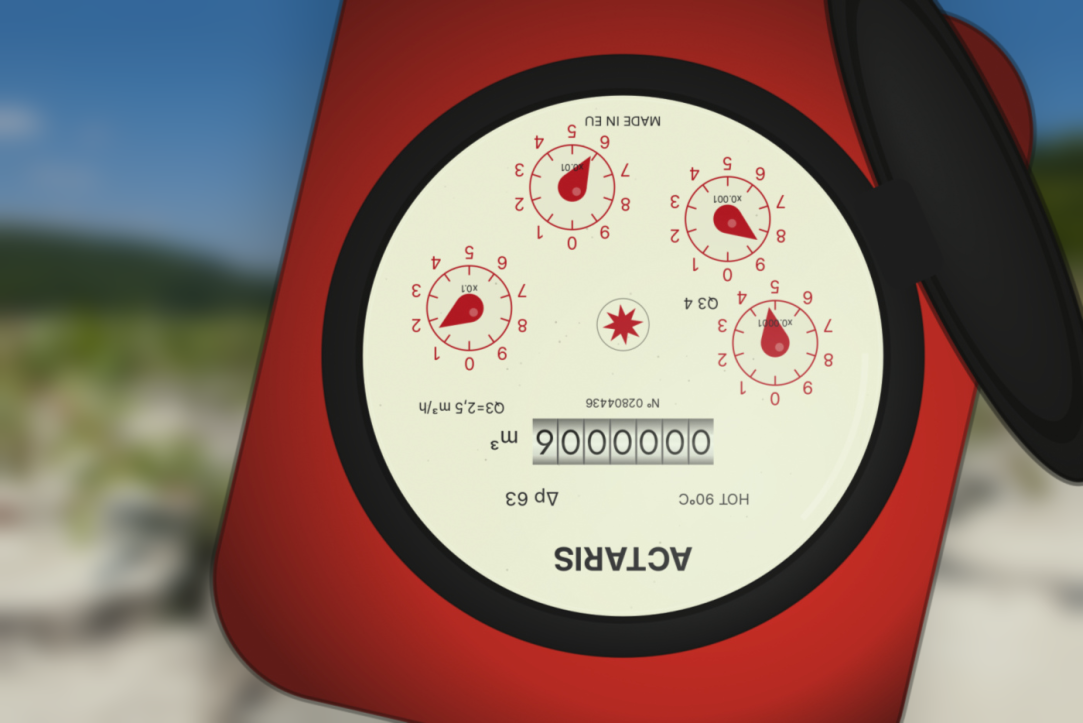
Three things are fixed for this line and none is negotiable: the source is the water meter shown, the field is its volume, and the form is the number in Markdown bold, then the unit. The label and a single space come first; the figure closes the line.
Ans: **6.1584** m³
